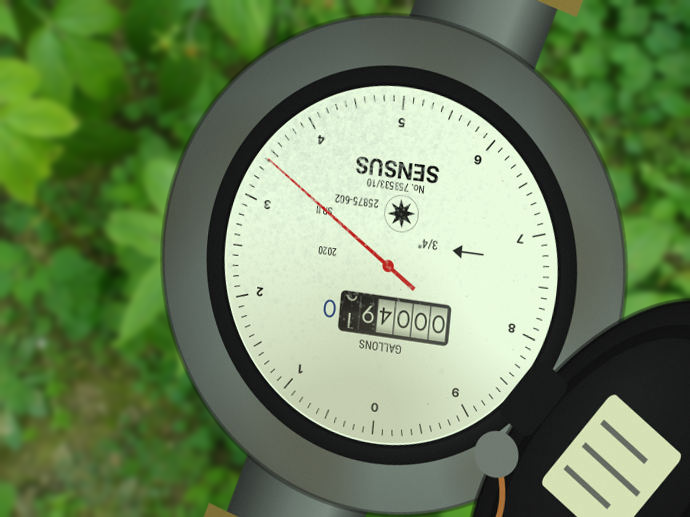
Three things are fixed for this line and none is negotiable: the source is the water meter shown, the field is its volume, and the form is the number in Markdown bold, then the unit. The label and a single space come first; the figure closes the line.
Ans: **4913.4** gal
